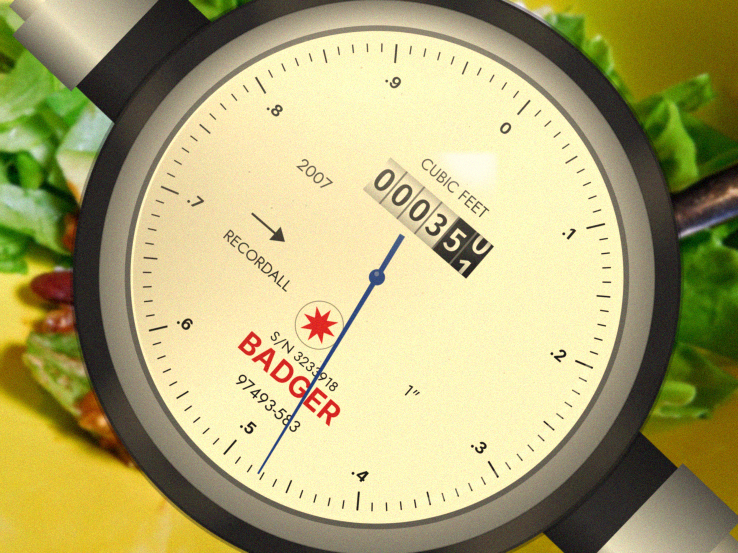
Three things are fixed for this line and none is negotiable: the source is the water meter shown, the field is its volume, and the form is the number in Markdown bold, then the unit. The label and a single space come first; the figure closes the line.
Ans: **350.47** ft³
